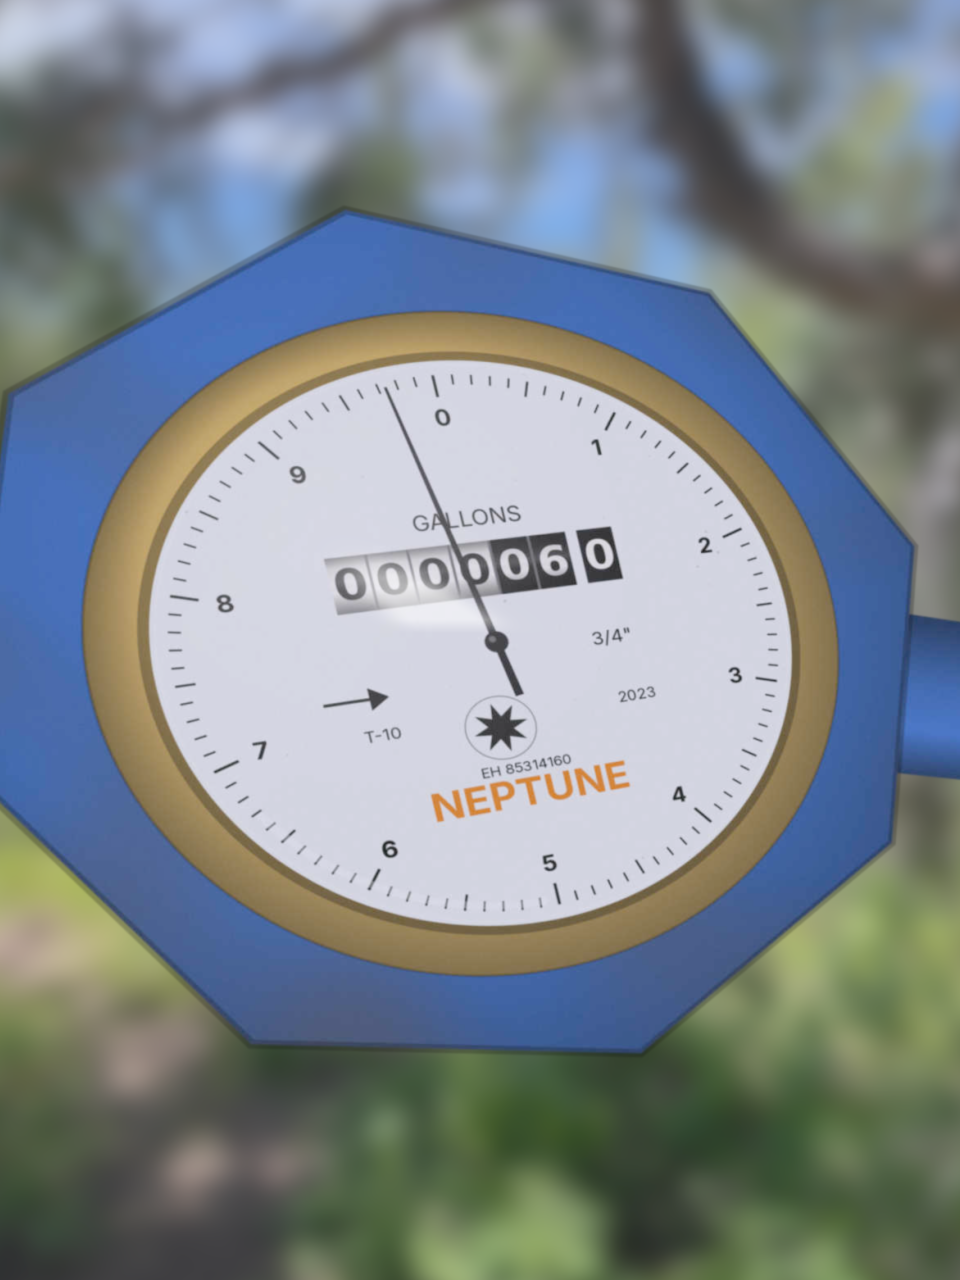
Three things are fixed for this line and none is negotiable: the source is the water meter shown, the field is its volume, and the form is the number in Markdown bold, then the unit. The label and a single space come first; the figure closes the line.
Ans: **59.7** gal
